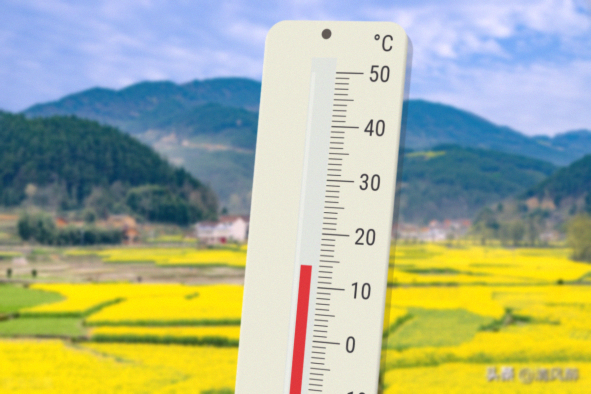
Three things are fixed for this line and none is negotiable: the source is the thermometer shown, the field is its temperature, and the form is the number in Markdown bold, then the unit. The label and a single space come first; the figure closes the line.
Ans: **14** °C
